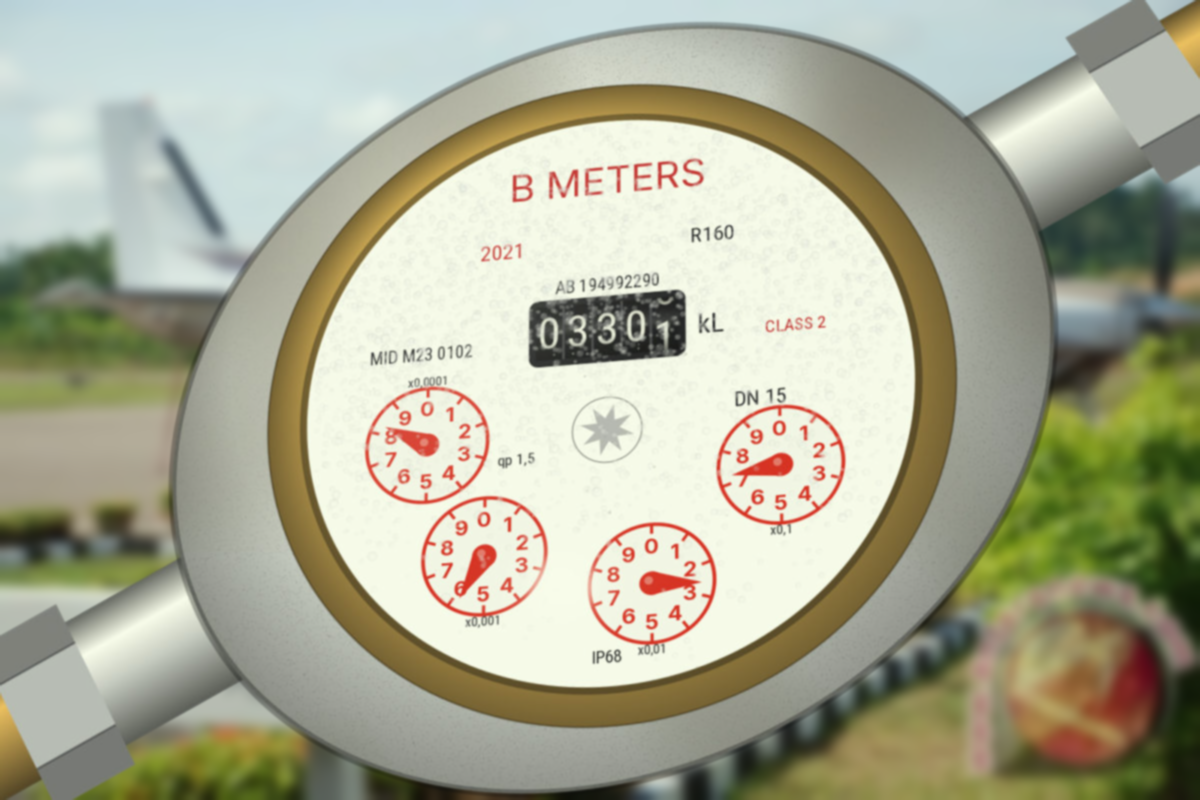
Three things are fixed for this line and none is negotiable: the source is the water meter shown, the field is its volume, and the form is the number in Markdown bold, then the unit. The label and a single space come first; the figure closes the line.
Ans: **3300.7258** kL
